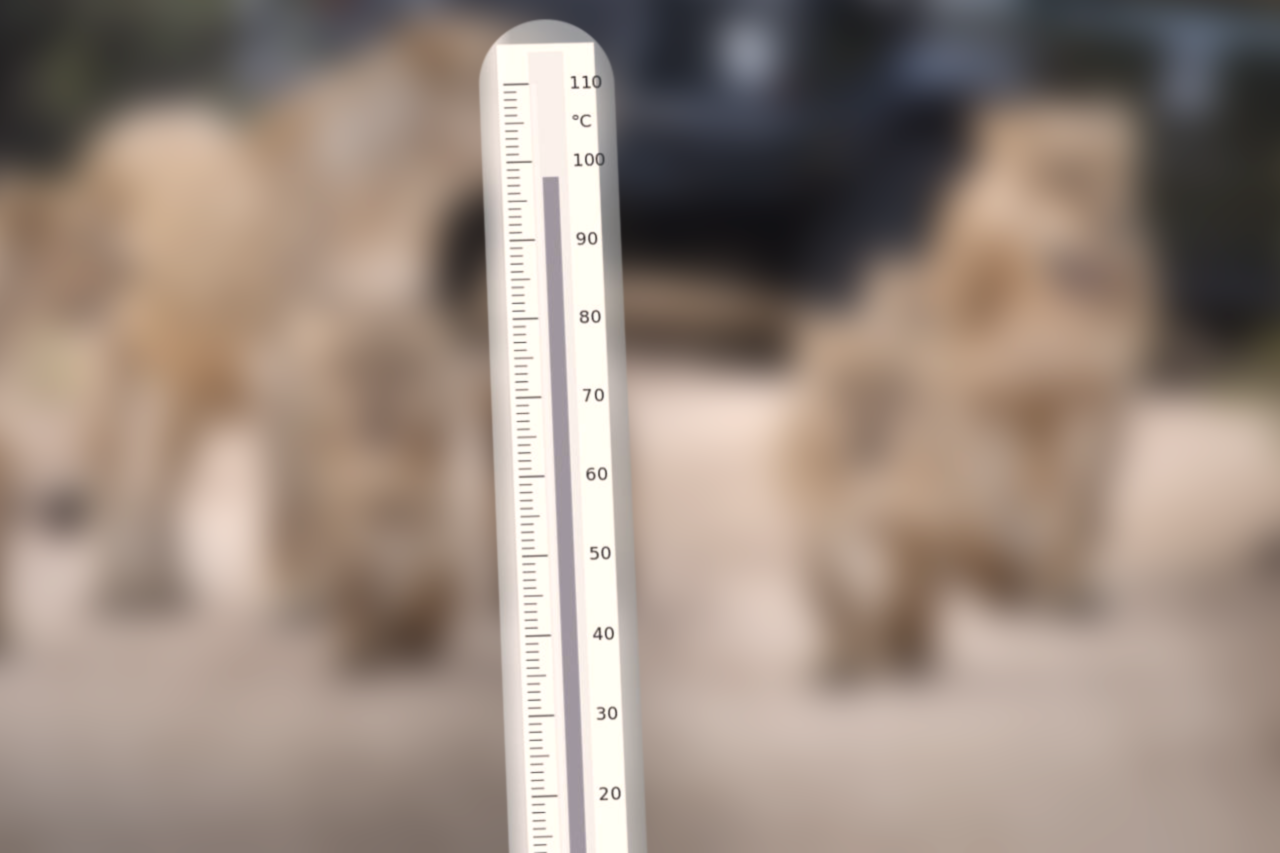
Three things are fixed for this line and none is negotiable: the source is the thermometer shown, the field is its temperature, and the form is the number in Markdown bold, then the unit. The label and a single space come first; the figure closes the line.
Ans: **98** °C
